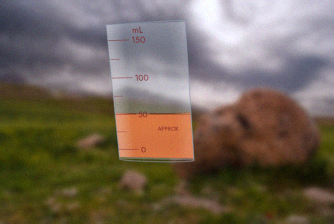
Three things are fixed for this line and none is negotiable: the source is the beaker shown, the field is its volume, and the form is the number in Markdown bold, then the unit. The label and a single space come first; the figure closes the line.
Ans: **50** mL
